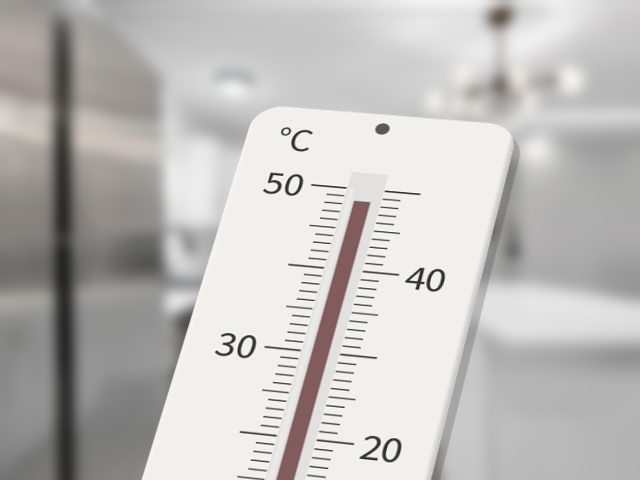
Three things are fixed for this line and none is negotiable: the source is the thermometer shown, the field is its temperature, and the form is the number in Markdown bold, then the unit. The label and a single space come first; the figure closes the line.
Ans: **48.5** °C
